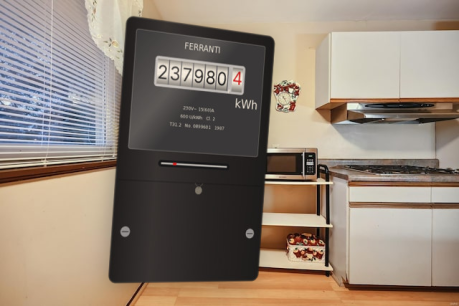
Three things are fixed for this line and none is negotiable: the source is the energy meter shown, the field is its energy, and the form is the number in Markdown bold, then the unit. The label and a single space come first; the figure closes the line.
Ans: **237980.4** kWh
